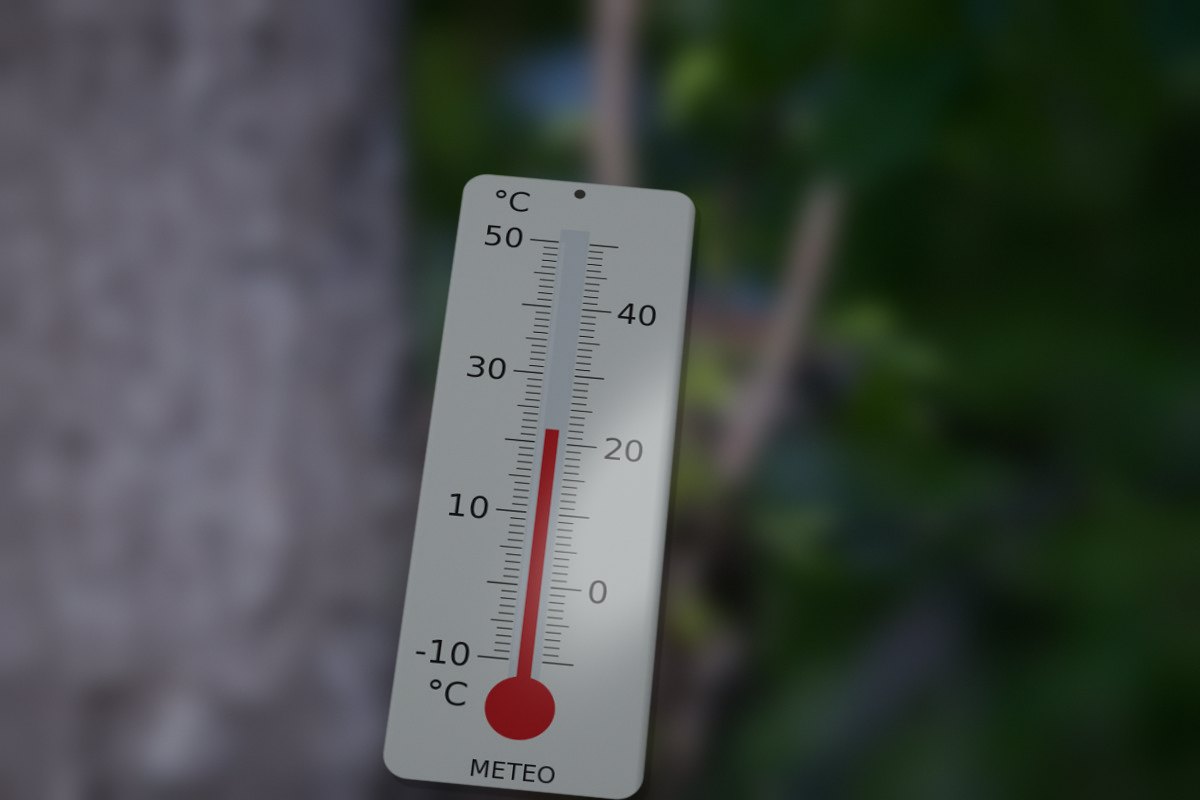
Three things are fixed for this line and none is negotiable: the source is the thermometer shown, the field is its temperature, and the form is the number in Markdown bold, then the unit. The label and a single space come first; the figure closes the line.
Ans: **22** °C
